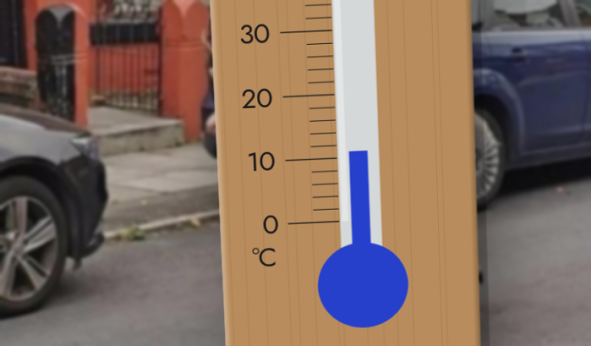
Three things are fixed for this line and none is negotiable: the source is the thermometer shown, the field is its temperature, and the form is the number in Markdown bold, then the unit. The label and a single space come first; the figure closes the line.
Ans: **11** °C
